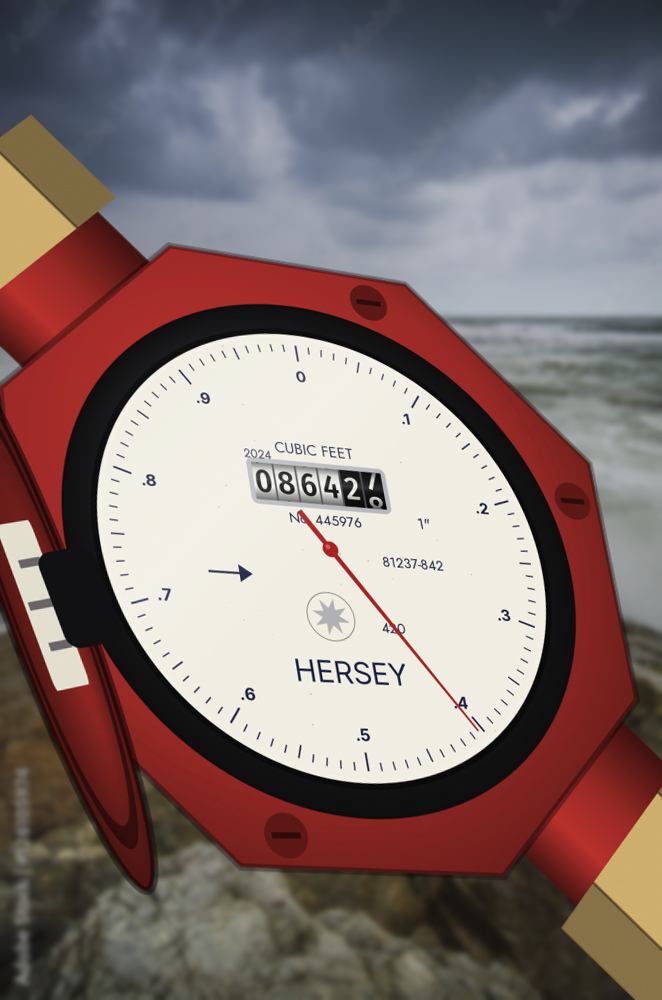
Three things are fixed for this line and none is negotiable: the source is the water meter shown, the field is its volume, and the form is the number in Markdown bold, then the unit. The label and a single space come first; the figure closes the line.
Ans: **86427.40** ft³
